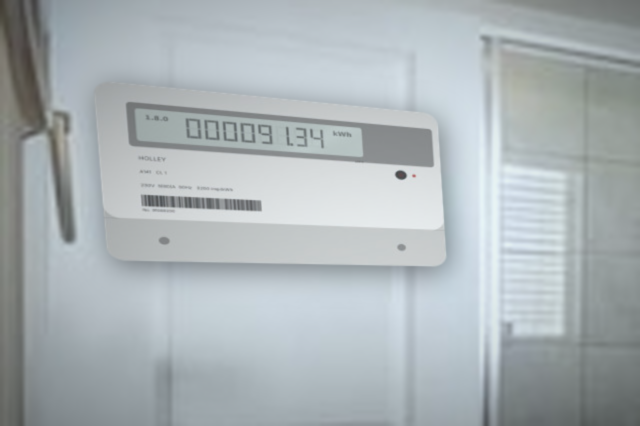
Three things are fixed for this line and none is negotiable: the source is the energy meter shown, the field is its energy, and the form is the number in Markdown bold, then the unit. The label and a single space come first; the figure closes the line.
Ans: **91.34** kWh
